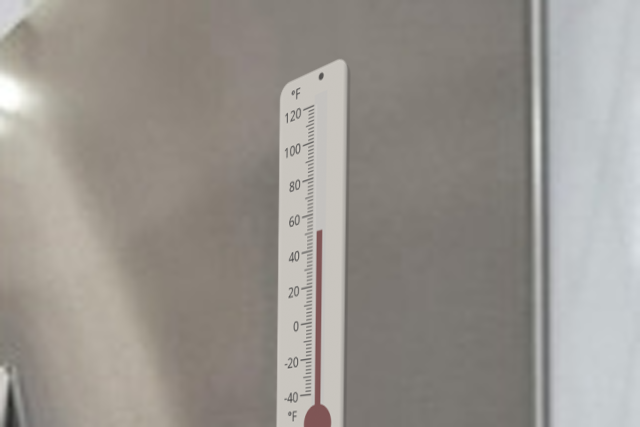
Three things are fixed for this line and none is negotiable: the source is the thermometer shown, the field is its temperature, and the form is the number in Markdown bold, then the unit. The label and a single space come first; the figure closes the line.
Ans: **50** °F
